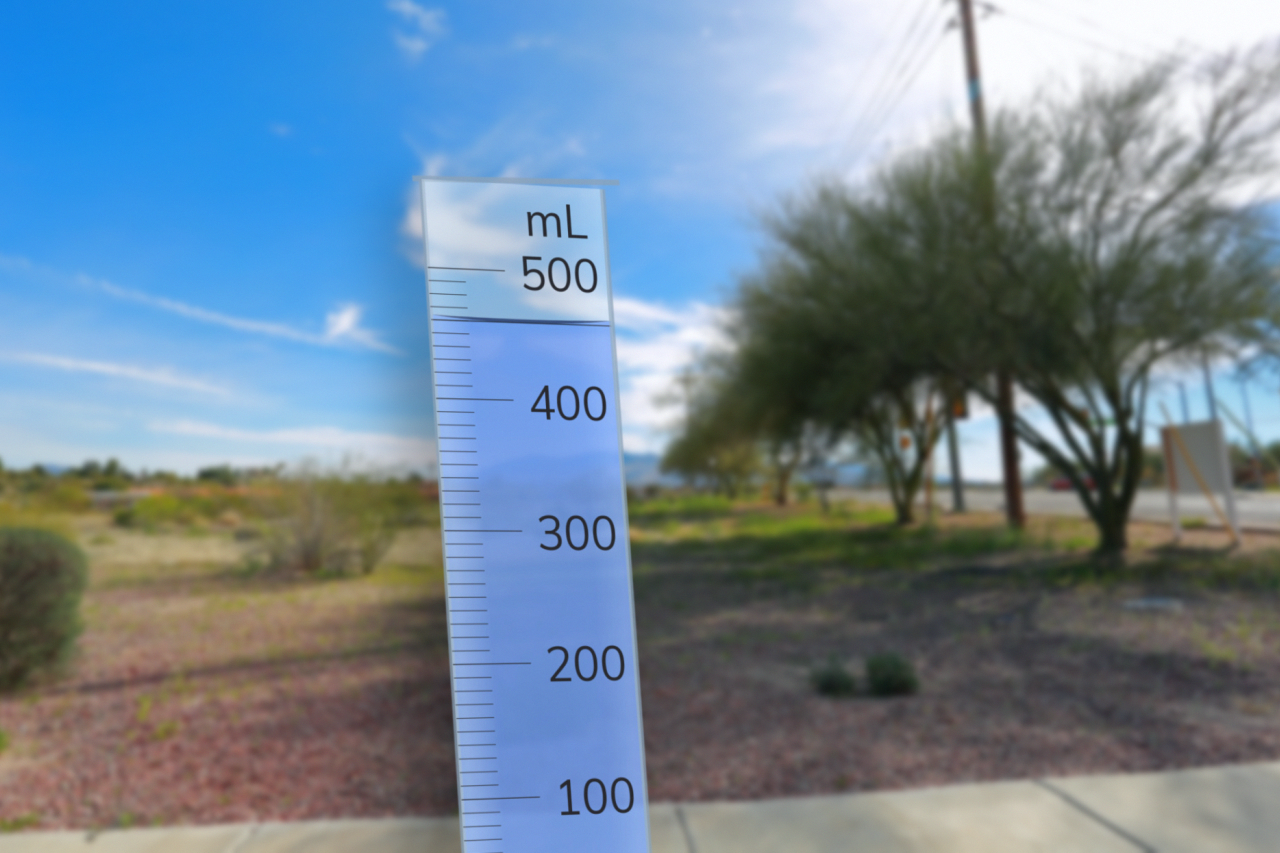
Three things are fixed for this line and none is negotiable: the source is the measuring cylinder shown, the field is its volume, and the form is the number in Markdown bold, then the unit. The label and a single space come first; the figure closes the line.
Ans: **460** mL
